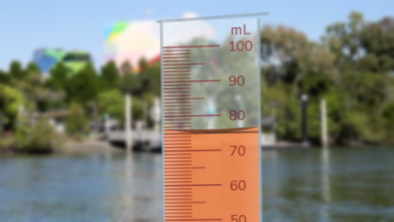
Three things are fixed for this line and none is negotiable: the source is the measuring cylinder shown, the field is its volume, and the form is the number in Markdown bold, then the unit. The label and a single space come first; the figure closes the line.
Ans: **75** mL
